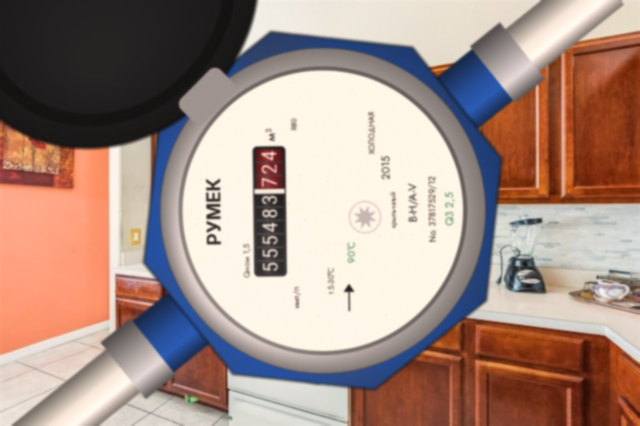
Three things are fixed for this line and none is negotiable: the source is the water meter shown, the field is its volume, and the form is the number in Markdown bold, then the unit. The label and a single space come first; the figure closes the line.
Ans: **555483.724** m³
